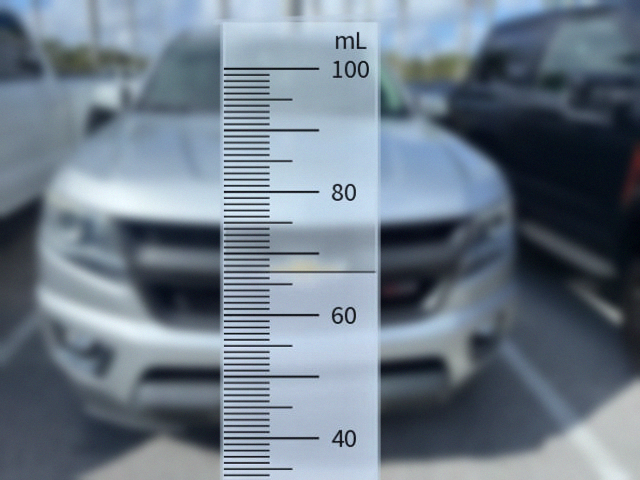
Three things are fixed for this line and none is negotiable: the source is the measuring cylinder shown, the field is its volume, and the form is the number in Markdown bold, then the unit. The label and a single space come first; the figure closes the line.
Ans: **67** mL
